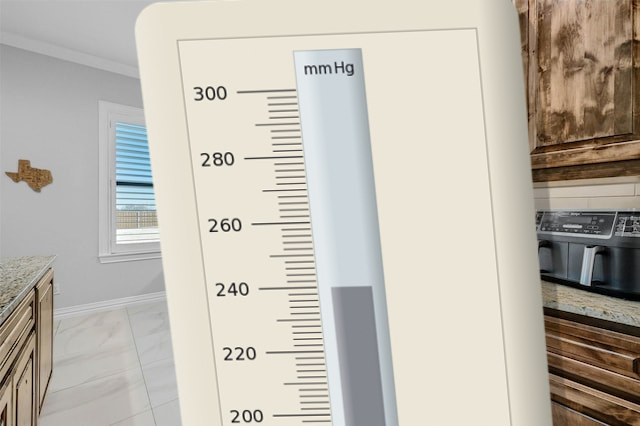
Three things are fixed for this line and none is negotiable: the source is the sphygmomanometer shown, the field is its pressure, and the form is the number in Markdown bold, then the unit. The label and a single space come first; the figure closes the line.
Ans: **240** mmHg
